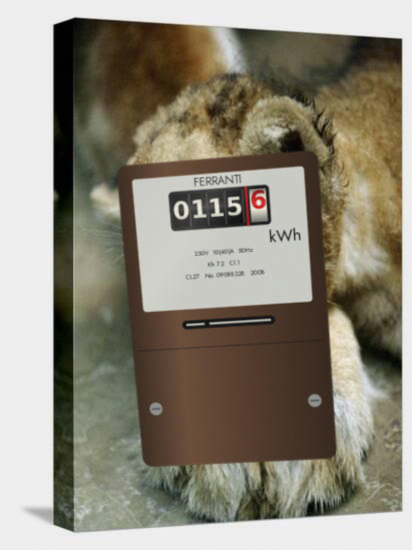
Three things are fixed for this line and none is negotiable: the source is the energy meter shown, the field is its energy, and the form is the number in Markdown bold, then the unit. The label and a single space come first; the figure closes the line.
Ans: **115.6** kWh
